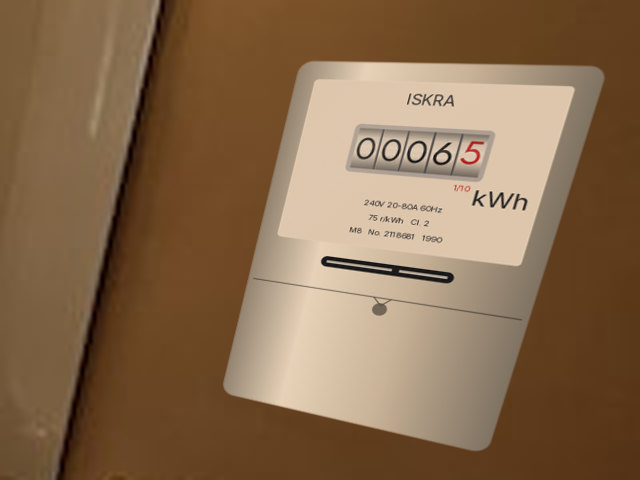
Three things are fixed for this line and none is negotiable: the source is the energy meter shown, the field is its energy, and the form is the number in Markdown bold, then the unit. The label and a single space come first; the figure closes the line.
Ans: **6.5** kWh
